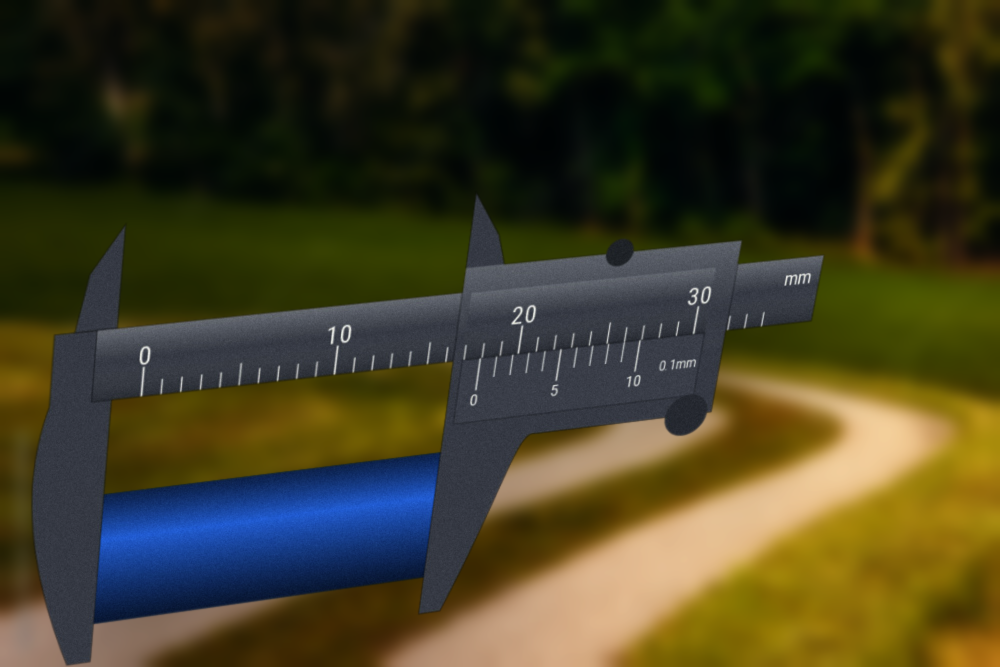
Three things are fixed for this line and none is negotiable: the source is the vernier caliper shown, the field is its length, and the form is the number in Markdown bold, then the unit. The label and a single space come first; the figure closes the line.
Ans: **17.9** mm
